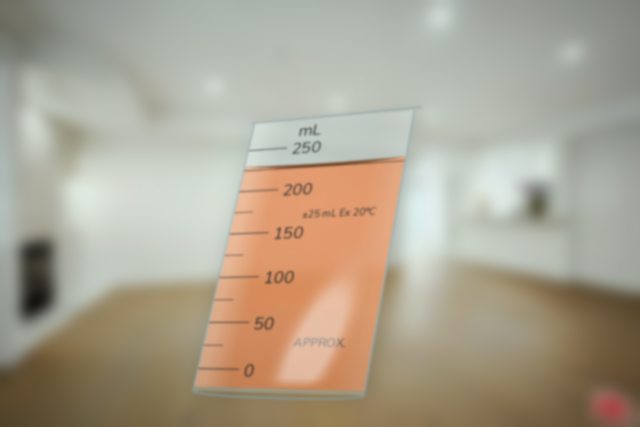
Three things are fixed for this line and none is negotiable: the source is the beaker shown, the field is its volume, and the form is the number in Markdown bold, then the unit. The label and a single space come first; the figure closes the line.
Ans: **225** mL
